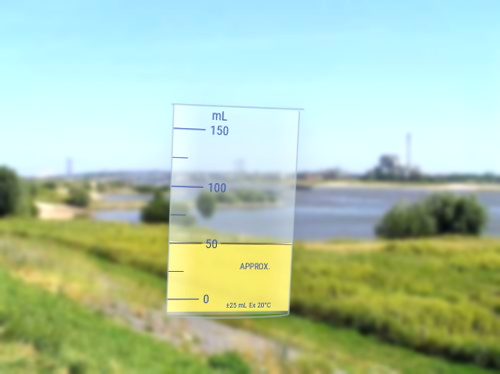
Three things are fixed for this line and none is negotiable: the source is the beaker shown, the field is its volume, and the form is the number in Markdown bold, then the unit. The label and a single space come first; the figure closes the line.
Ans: **50** mL
